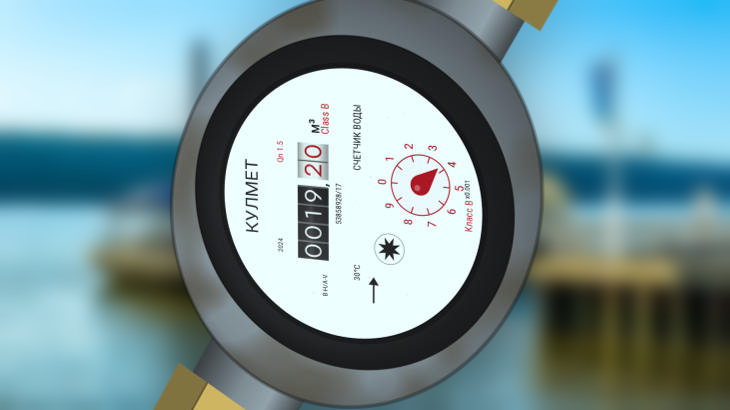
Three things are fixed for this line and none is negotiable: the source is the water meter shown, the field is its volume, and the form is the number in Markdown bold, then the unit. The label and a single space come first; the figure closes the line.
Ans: **19.203** m³
